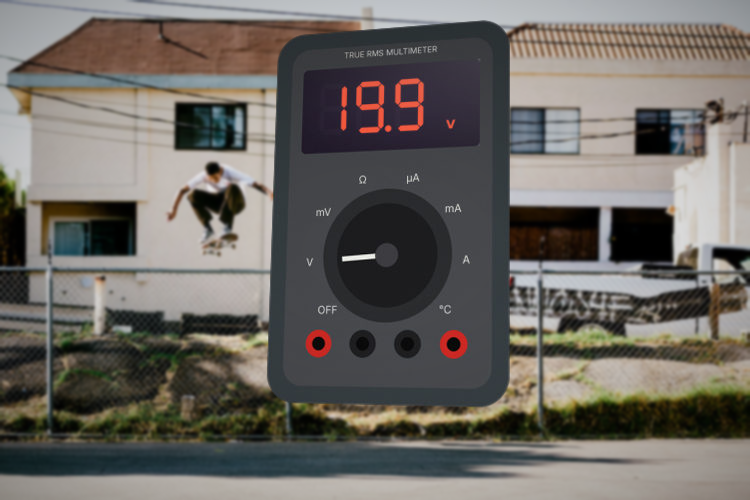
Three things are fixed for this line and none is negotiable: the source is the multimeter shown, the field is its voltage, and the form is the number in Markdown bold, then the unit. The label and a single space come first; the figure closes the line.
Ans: **19.9** V
